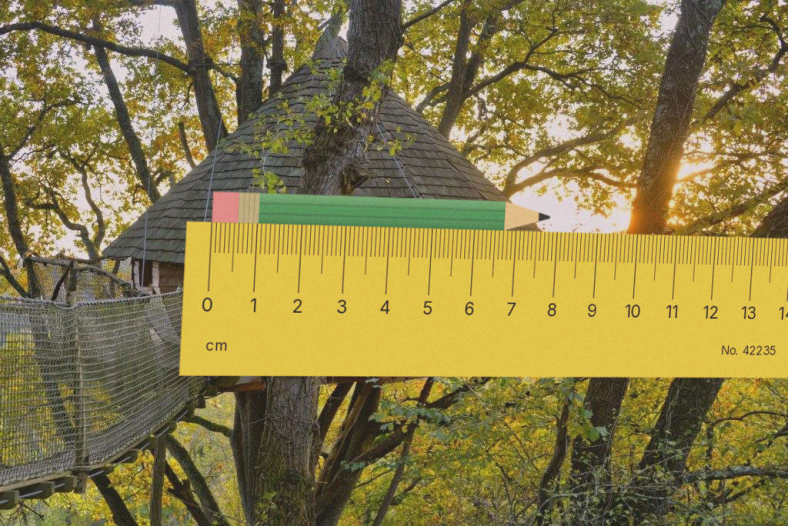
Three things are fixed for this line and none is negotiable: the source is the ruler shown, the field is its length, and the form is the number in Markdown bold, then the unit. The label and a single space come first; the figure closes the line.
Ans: **7.8** cm
